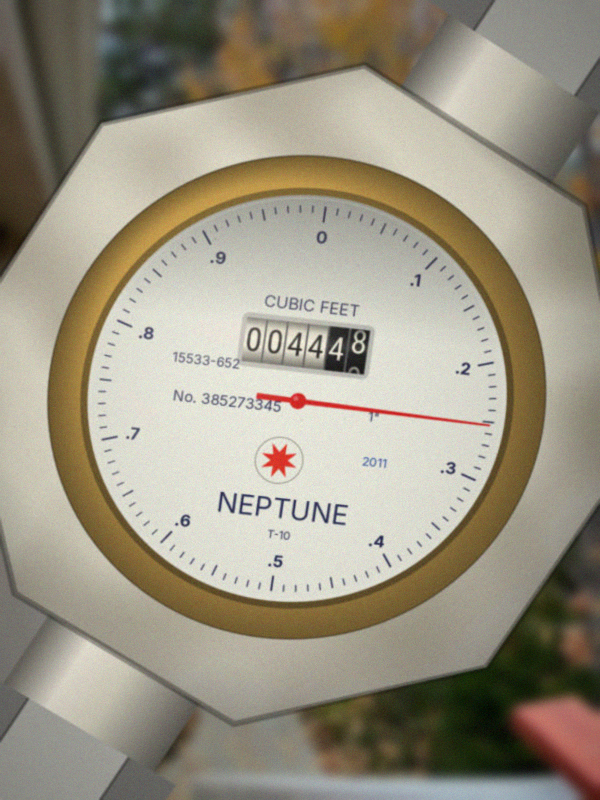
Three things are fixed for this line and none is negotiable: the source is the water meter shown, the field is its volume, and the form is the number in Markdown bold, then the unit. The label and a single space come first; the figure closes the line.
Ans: **4448.25** ft³
